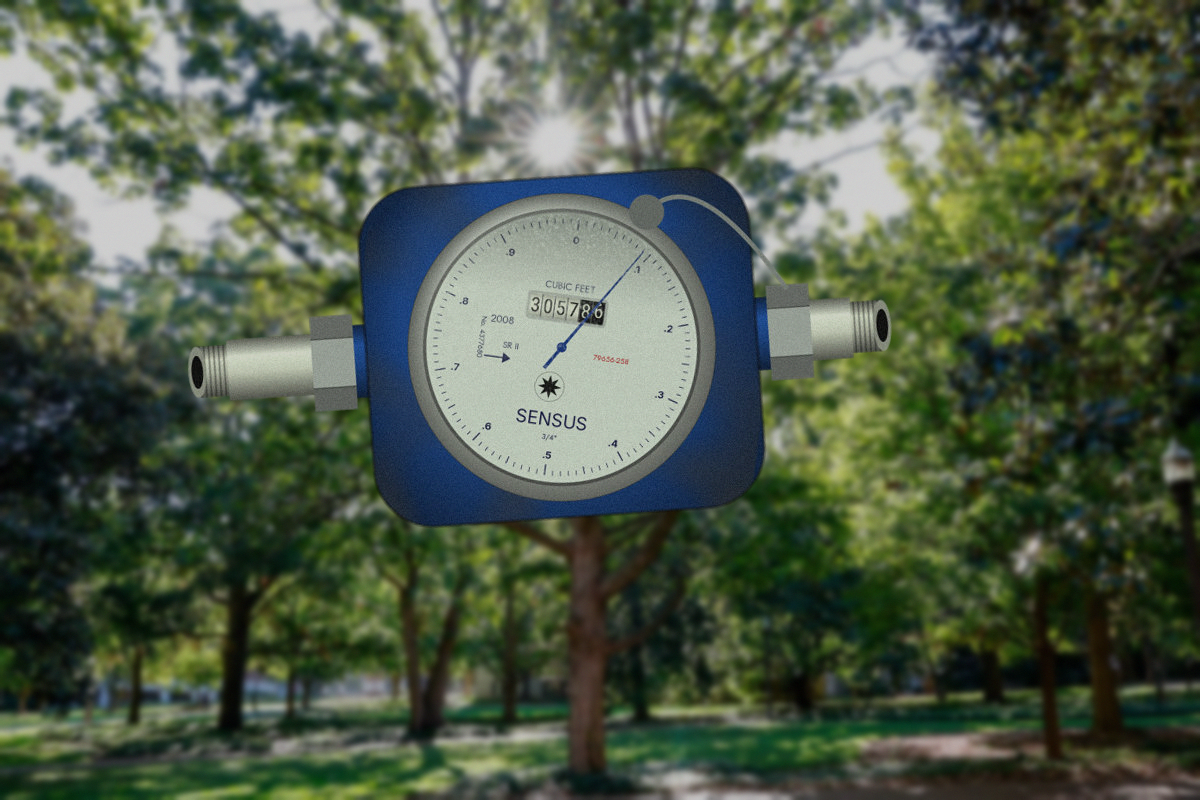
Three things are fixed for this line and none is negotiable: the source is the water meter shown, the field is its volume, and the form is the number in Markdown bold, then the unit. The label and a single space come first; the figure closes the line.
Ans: **305786.09** ft³
